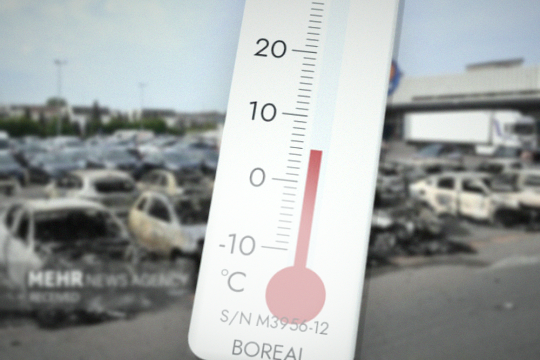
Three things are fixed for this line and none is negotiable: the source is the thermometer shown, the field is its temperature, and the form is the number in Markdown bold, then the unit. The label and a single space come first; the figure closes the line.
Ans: **5** °C
